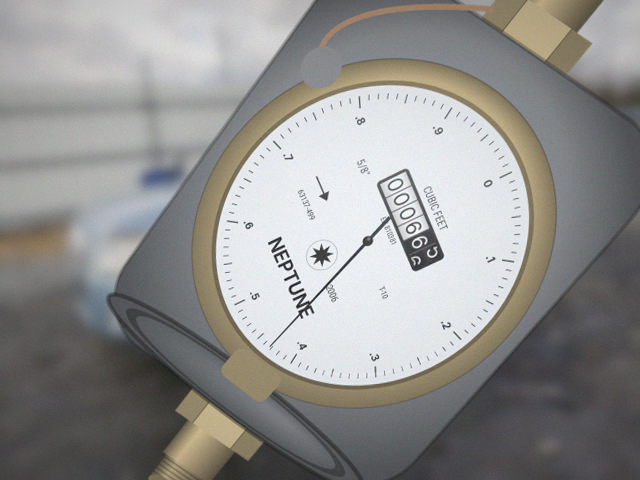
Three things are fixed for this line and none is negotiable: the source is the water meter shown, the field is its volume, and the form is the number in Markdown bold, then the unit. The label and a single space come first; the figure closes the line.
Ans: **665.43** ft³
